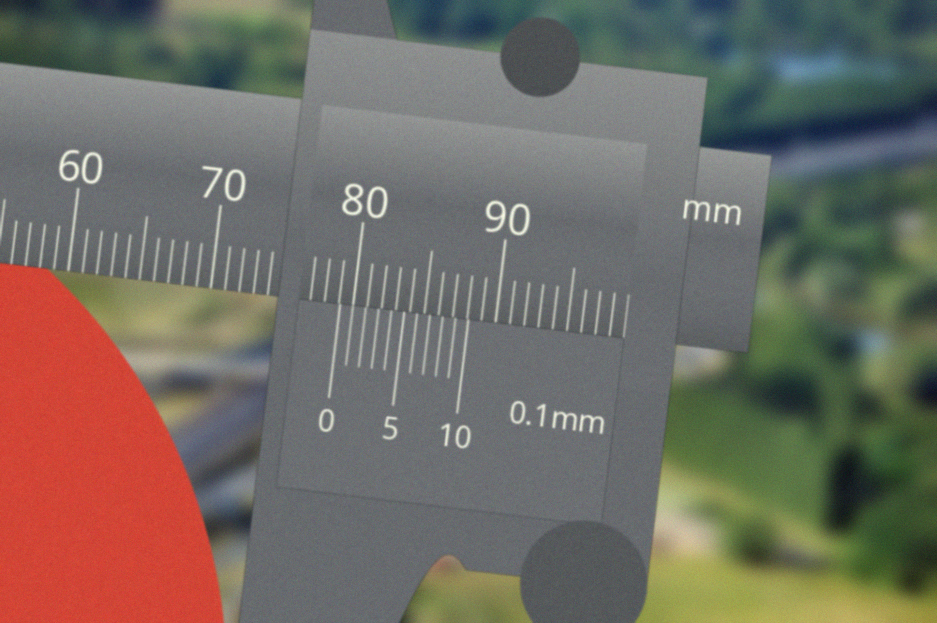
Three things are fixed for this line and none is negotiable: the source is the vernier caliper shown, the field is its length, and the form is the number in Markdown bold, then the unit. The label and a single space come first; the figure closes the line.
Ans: **79.1** mm
